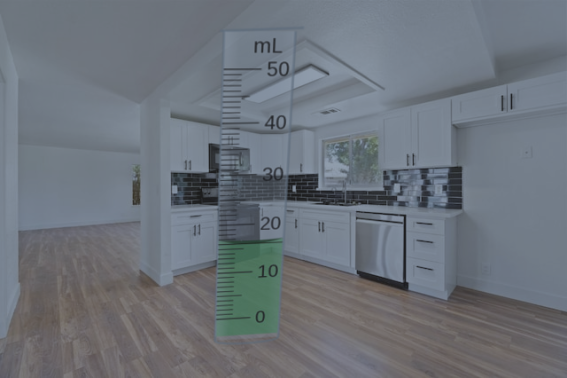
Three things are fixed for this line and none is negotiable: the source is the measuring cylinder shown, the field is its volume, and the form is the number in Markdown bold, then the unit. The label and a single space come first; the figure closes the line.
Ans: **16** mL
